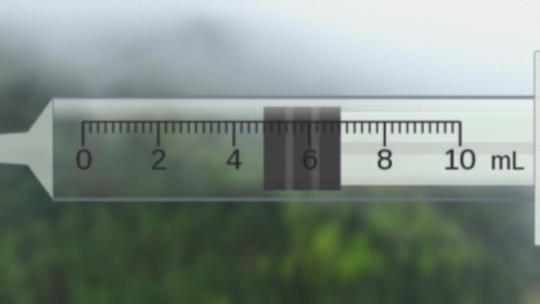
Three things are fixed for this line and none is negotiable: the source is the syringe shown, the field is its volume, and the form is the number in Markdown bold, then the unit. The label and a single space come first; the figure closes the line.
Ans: **4.8** mL
